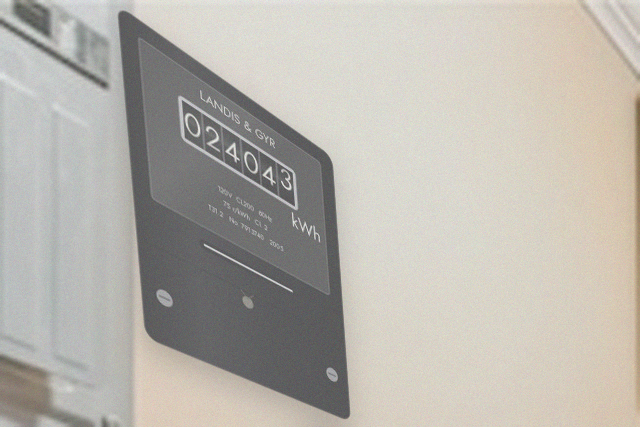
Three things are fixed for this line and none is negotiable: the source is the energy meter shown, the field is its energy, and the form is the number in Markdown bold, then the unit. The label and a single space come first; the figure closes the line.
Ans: **24043** kWh
